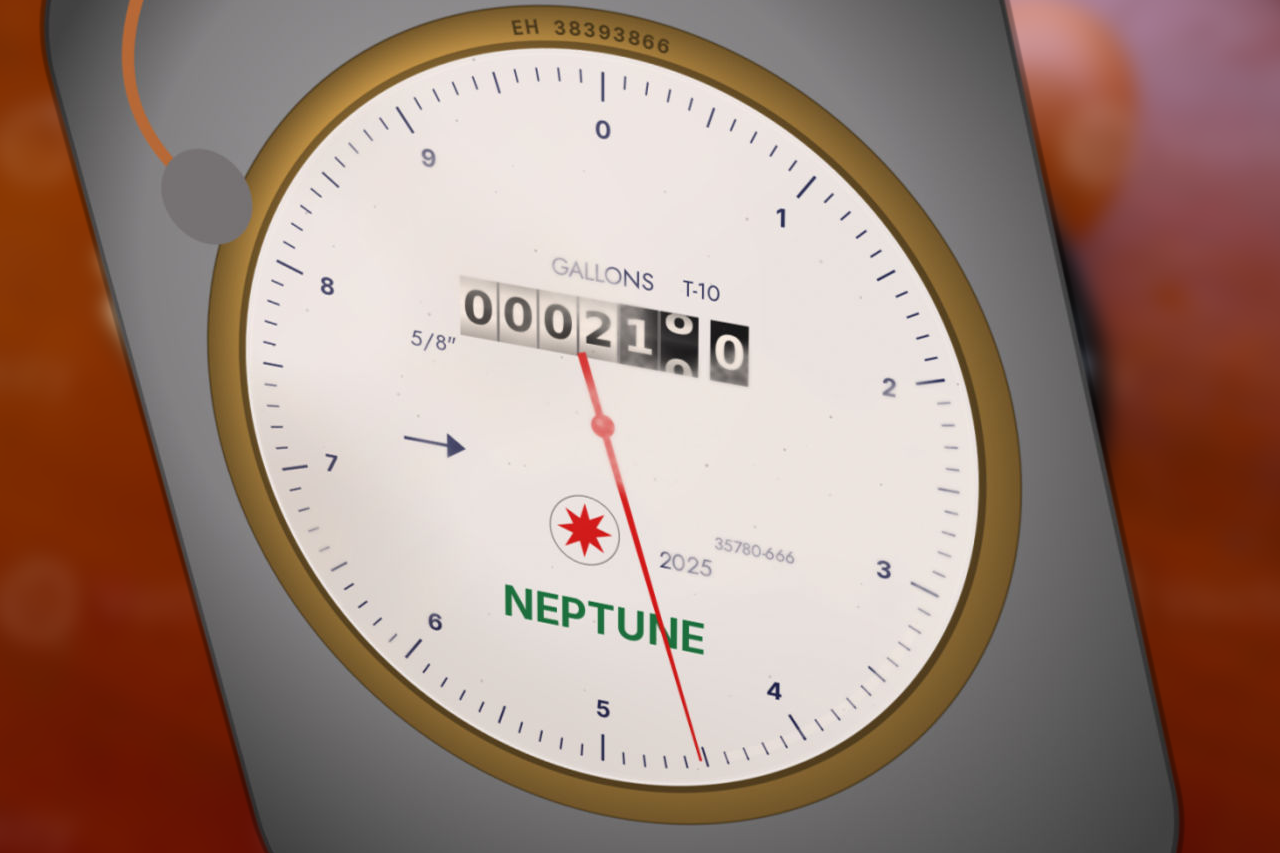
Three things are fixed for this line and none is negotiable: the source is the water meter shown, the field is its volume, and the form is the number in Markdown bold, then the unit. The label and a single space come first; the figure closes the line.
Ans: **2184.5** gal
